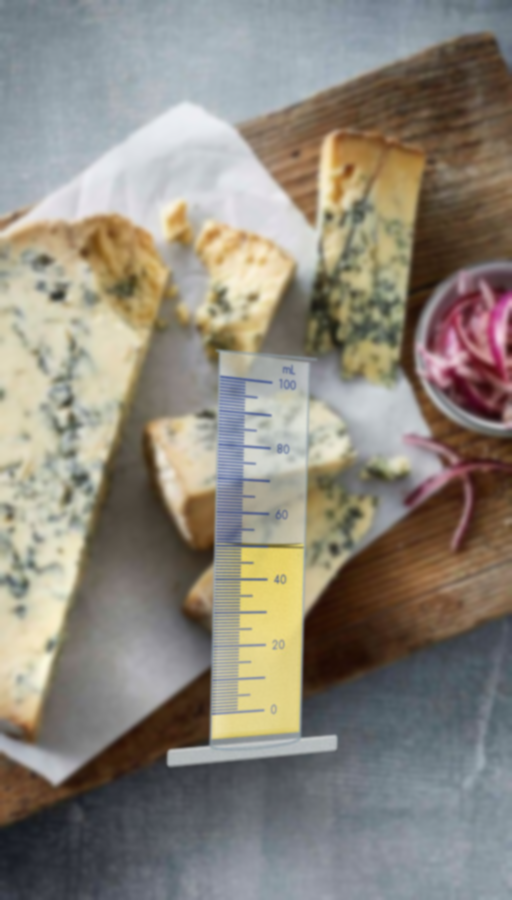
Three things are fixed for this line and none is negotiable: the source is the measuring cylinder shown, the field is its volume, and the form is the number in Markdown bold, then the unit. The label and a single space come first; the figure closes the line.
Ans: **50** mL
